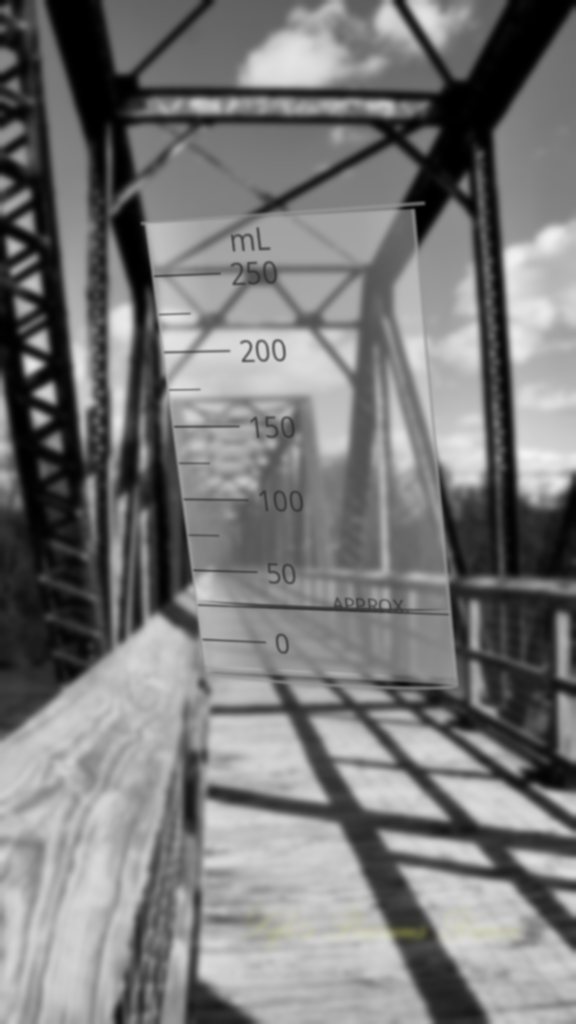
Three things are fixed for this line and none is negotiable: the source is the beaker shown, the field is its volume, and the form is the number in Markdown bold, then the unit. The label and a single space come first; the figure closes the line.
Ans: **25** mL
